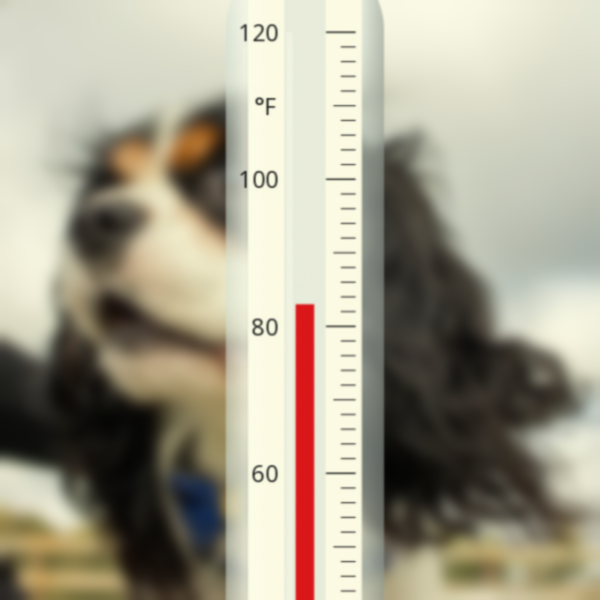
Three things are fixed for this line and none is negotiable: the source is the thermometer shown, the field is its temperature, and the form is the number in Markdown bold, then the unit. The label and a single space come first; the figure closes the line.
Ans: **83** °F
